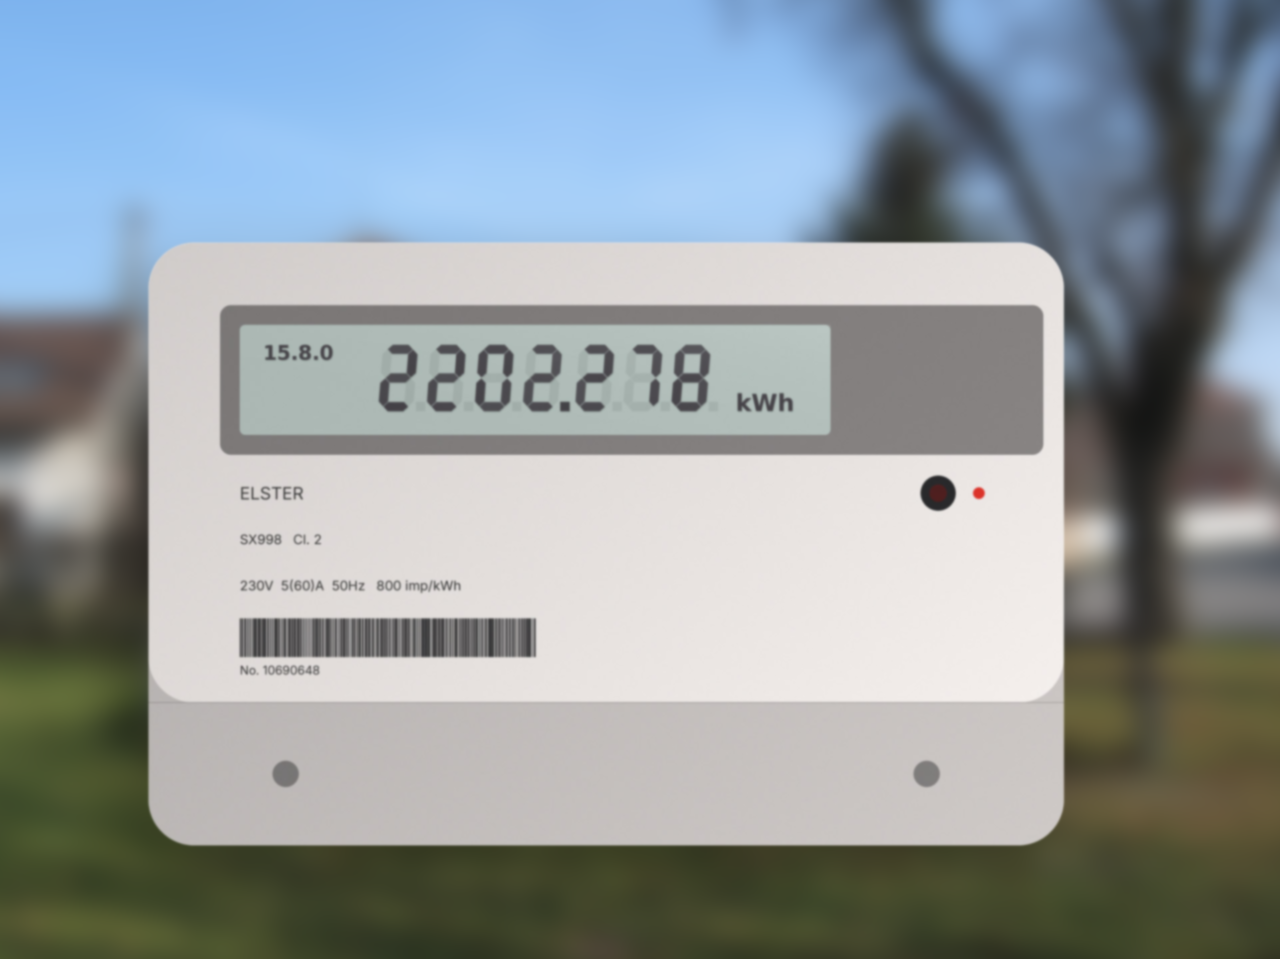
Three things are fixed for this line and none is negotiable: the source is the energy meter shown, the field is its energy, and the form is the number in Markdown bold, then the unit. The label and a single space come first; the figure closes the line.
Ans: **2202.278** kWh
